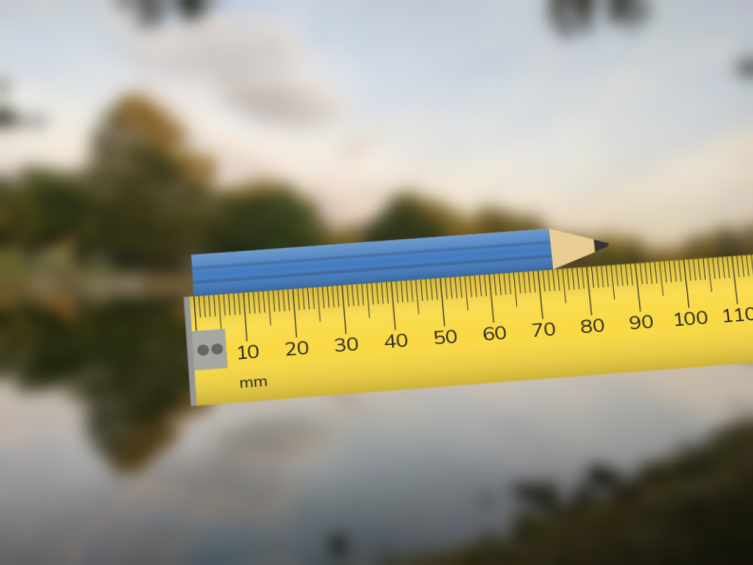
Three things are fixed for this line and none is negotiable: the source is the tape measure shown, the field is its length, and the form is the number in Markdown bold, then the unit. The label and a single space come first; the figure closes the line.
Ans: **85** mm
